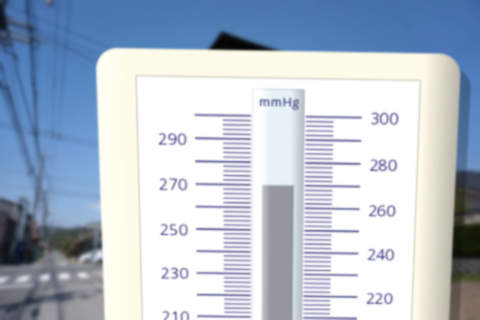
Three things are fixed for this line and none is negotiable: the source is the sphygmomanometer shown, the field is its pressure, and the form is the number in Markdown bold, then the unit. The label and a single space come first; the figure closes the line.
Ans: **270** mmHg
